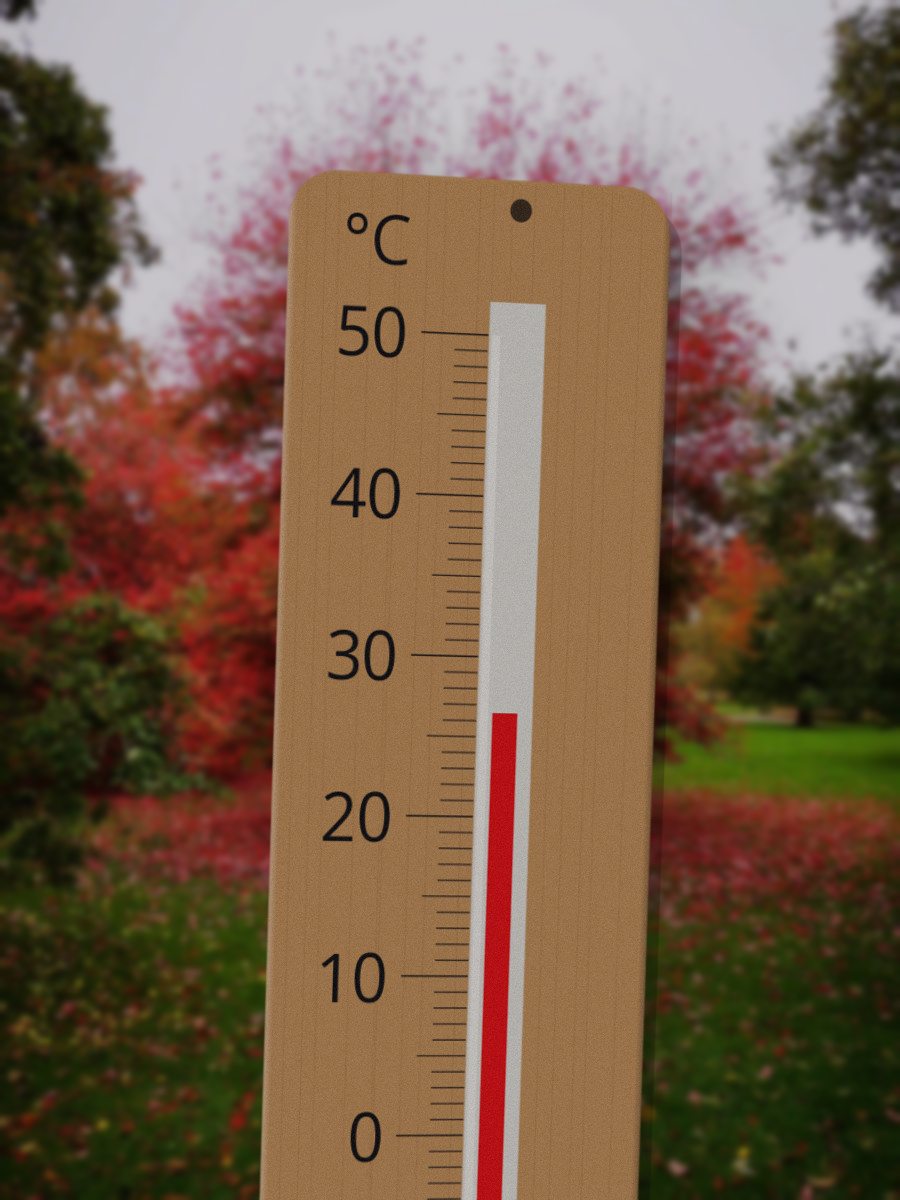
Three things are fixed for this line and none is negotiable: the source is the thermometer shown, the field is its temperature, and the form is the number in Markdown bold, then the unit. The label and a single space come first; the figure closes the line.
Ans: **26.5** °C
